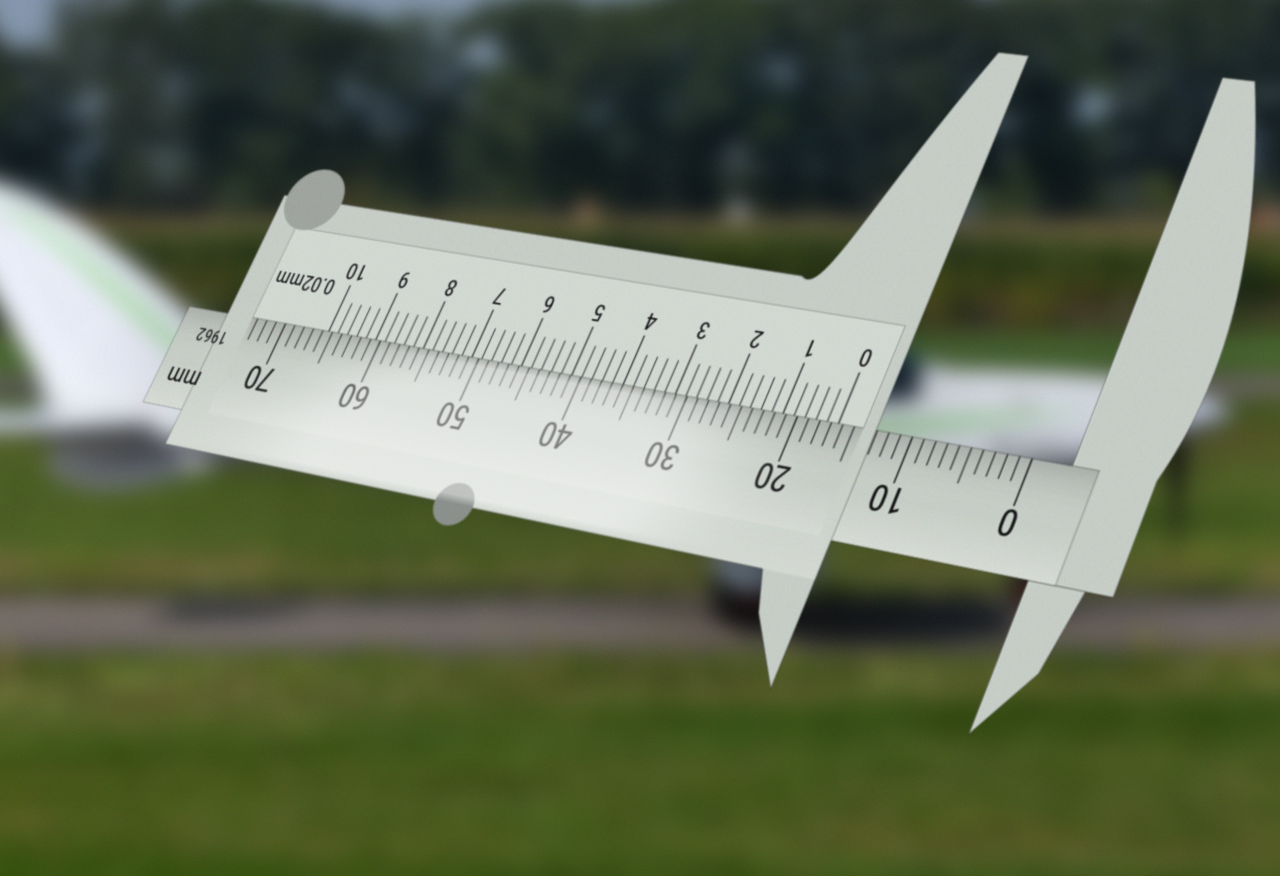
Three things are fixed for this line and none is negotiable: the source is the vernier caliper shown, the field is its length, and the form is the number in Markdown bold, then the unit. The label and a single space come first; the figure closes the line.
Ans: **16.4** mm
